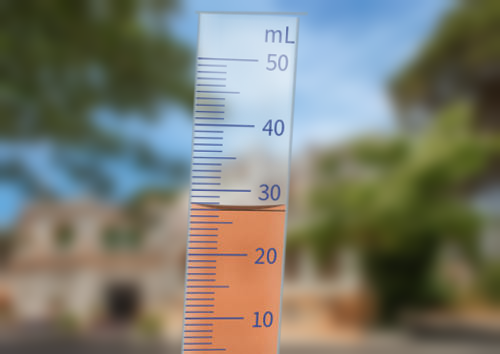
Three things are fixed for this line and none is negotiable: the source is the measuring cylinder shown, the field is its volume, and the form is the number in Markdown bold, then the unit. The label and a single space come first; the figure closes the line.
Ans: **27** mL
